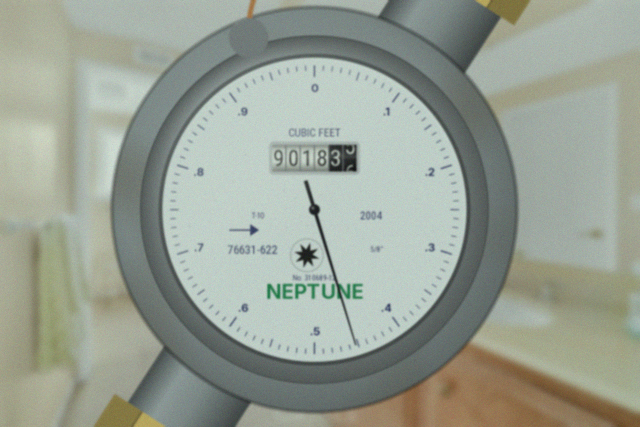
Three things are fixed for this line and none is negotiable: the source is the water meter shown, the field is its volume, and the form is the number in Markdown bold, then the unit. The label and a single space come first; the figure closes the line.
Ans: **901835.45** ft³
